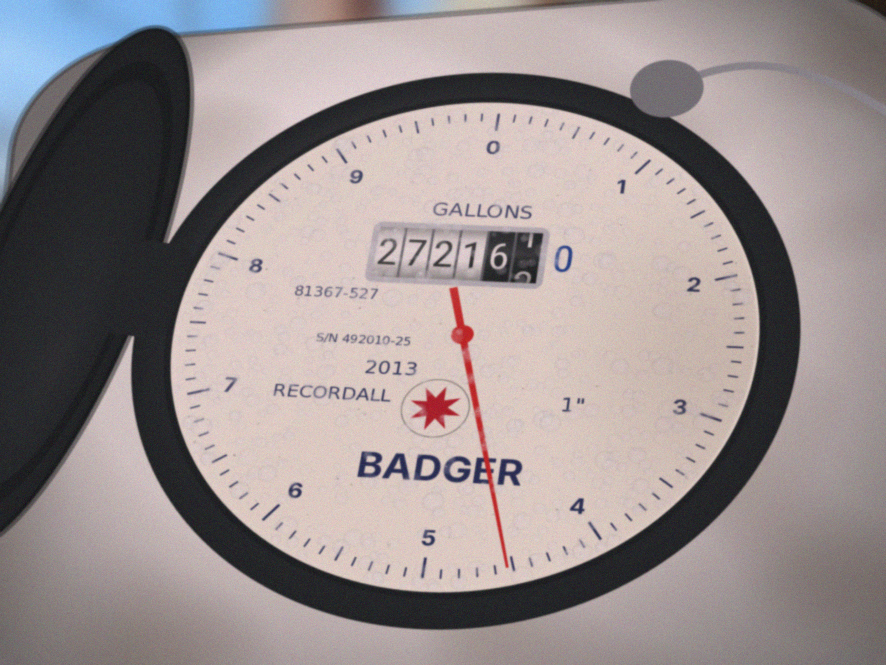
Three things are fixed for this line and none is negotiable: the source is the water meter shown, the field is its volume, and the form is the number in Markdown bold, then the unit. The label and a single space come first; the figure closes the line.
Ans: **2721614.5** gal
